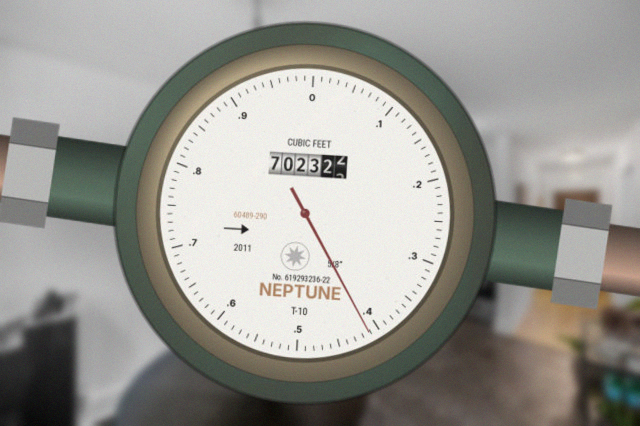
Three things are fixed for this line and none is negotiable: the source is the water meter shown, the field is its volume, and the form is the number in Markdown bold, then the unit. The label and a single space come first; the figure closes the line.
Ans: **702322.41** ft³
